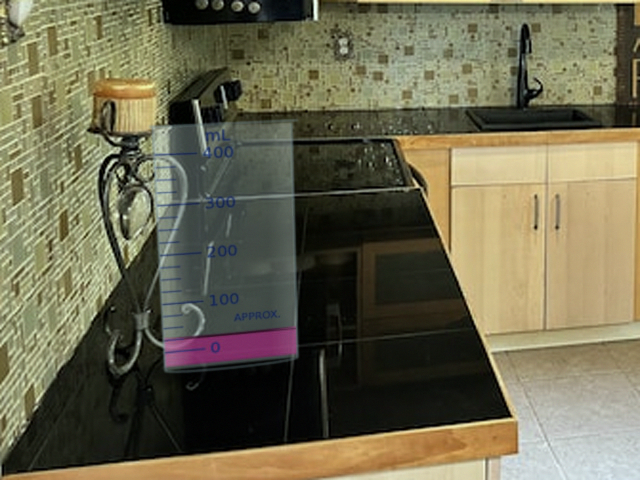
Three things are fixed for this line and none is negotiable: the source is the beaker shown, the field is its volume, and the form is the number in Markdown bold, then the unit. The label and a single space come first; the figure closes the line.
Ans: **25** mL
